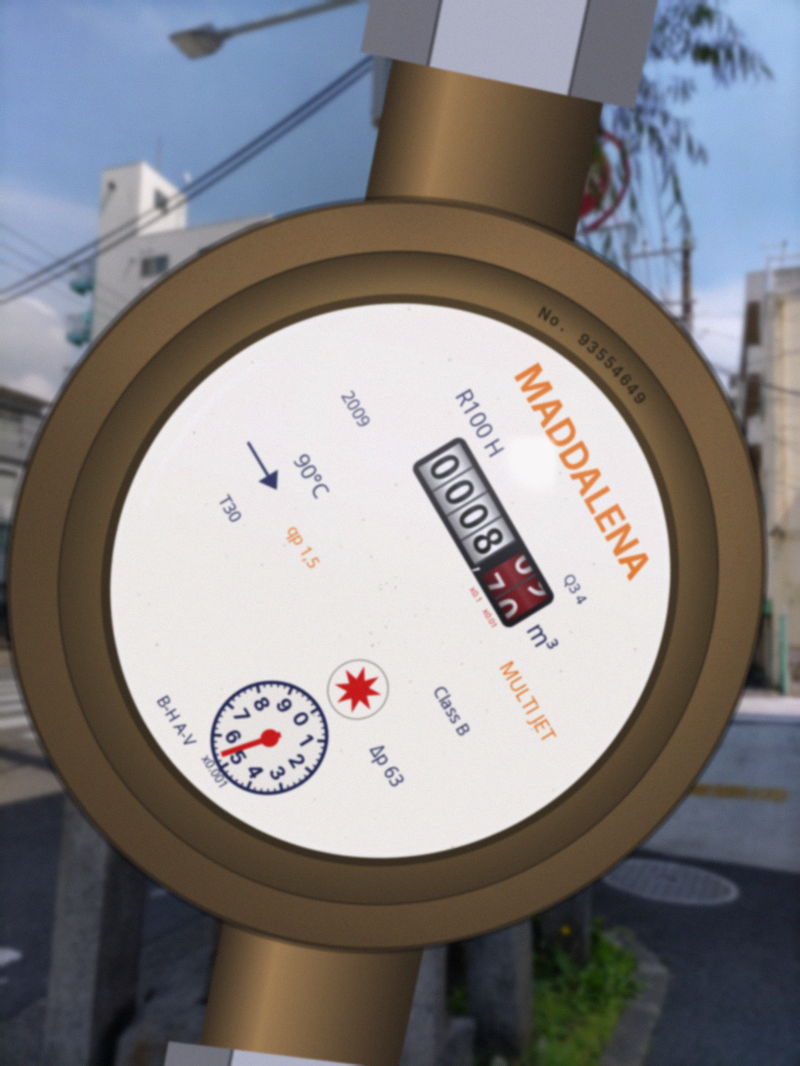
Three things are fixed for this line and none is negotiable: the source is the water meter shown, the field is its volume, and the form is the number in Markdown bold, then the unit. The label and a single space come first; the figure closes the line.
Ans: **8.695** m³
